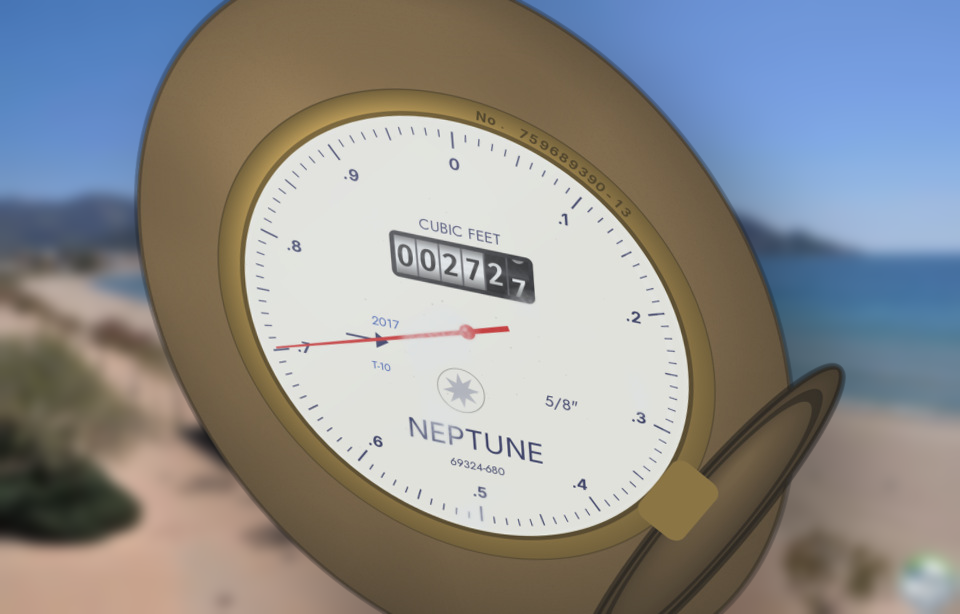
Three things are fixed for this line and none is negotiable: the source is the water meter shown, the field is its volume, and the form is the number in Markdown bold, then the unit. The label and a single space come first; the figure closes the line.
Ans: **2726.70** ft³
